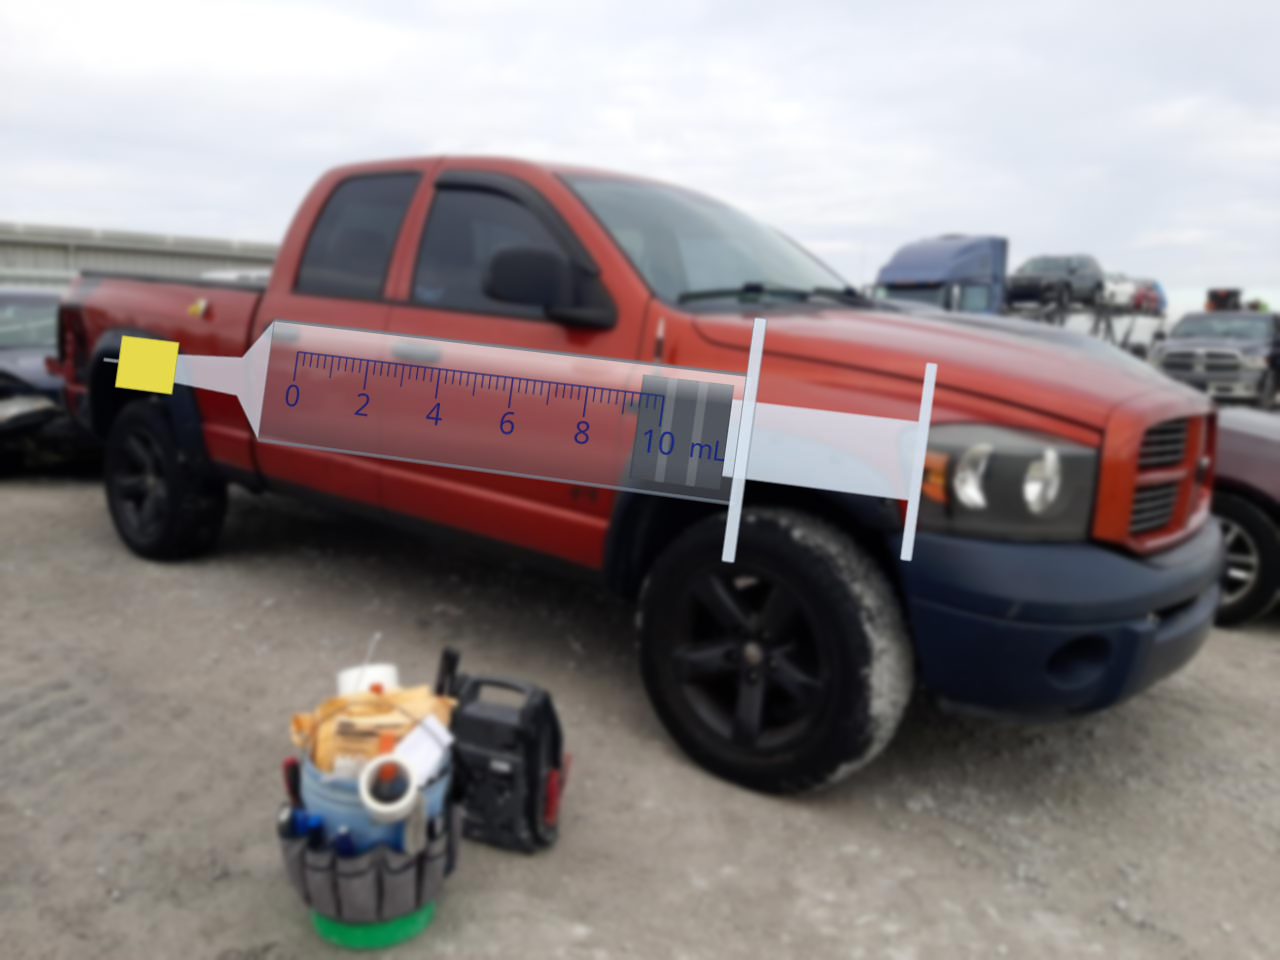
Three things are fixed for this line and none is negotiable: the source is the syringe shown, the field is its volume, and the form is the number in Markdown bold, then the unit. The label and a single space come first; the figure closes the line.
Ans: **9.4** mL
